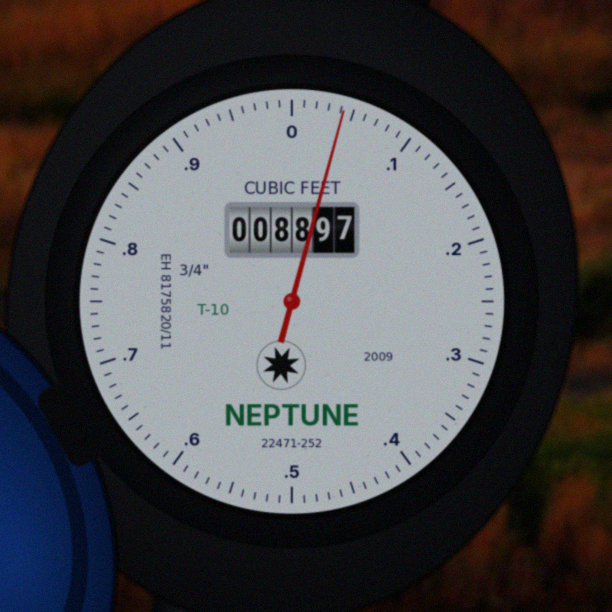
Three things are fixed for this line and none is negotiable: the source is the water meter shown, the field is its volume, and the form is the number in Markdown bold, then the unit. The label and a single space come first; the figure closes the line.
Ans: **8897.04** ft³
